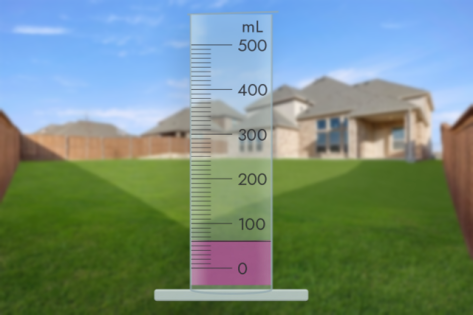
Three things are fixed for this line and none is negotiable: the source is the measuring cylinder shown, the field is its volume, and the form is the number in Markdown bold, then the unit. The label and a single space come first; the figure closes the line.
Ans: **60** mL
